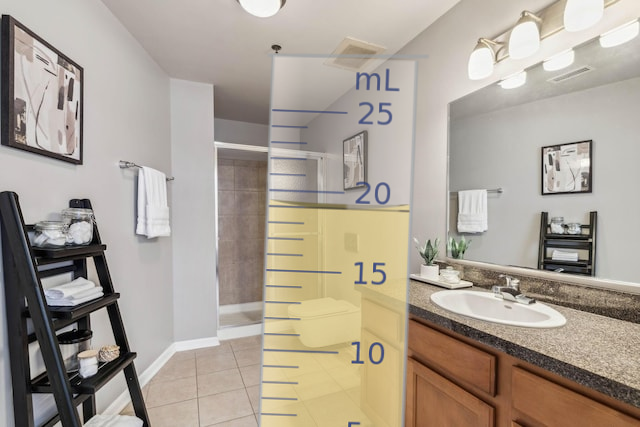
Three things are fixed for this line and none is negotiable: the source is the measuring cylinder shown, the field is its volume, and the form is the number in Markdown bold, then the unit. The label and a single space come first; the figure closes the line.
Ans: **19** mL
